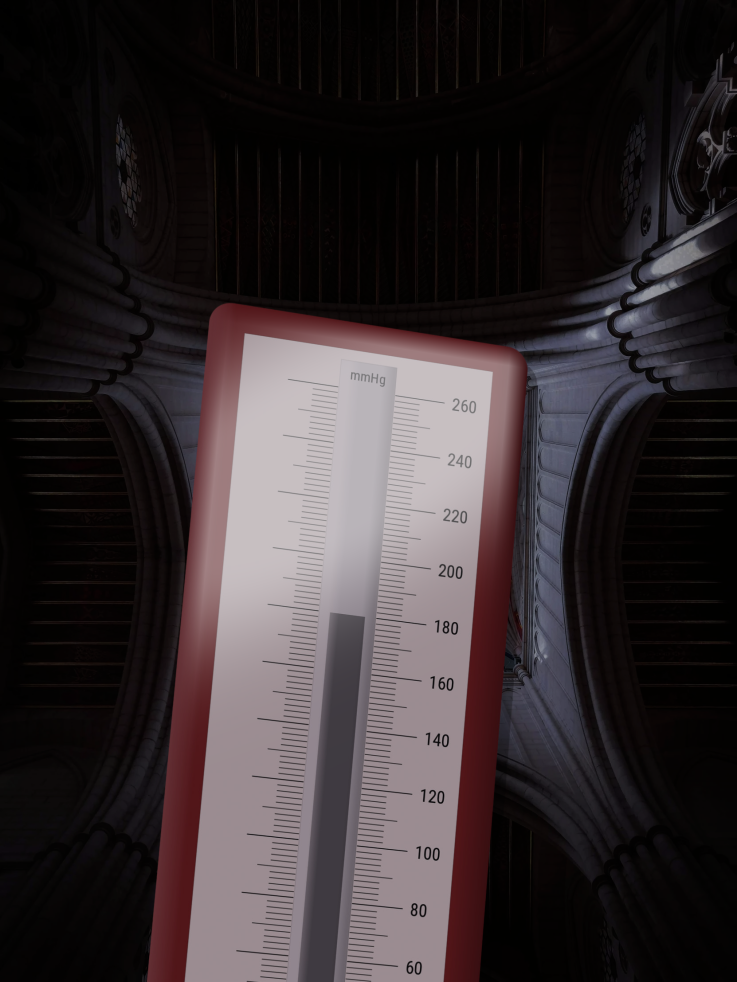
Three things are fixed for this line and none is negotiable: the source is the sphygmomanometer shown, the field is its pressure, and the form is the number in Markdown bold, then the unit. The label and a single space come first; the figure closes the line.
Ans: **180** mmHg
